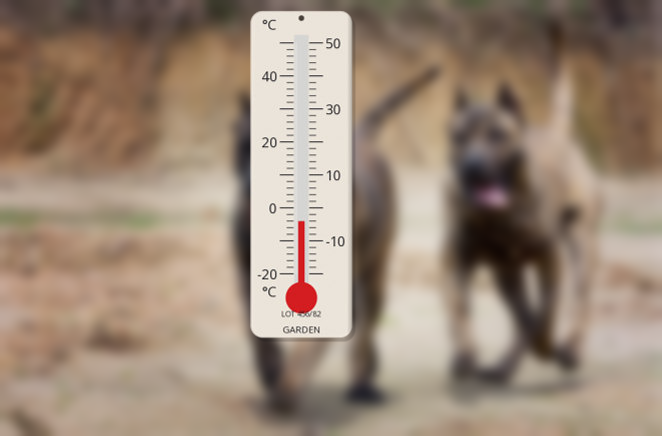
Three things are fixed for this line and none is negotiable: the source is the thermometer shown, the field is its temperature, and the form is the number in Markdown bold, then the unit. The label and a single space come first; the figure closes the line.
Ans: **-4** °C
